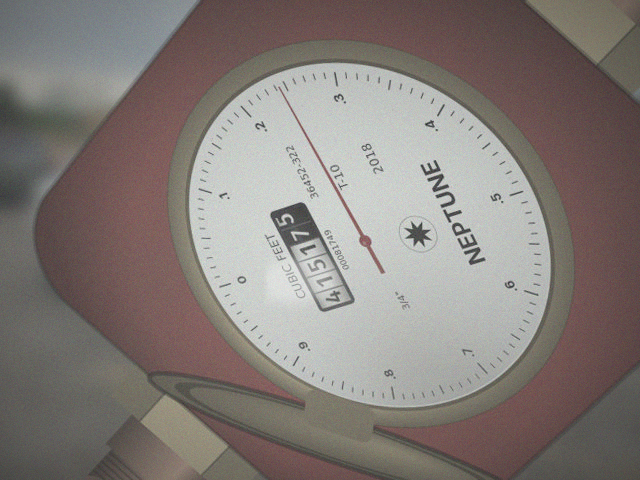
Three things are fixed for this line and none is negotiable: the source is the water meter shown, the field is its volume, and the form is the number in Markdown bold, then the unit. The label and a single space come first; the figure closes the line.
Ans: **415175.24** ft³
